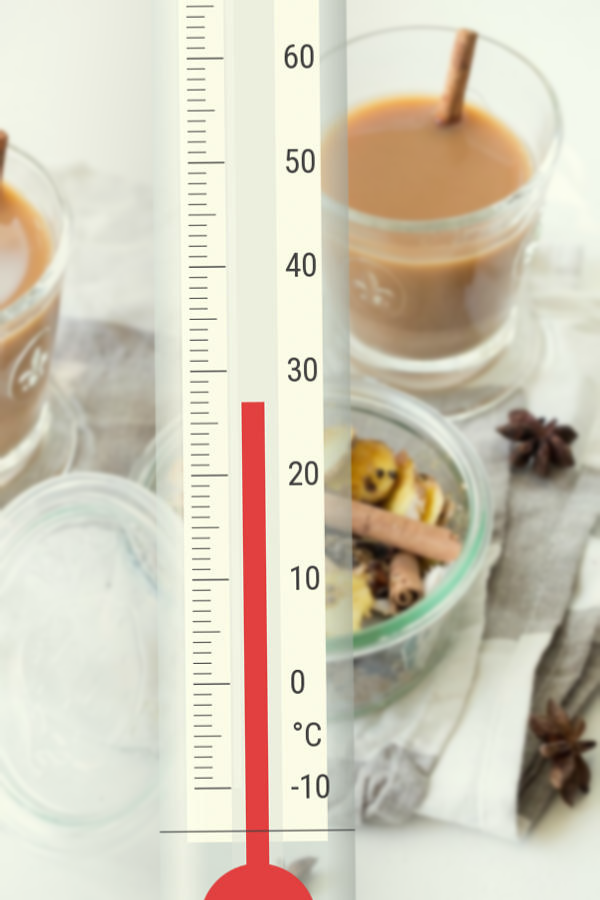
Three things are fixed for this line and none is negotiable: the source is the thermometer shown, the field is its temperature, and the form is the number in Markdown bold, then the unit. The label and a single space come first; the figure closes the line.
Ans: **27** °C
